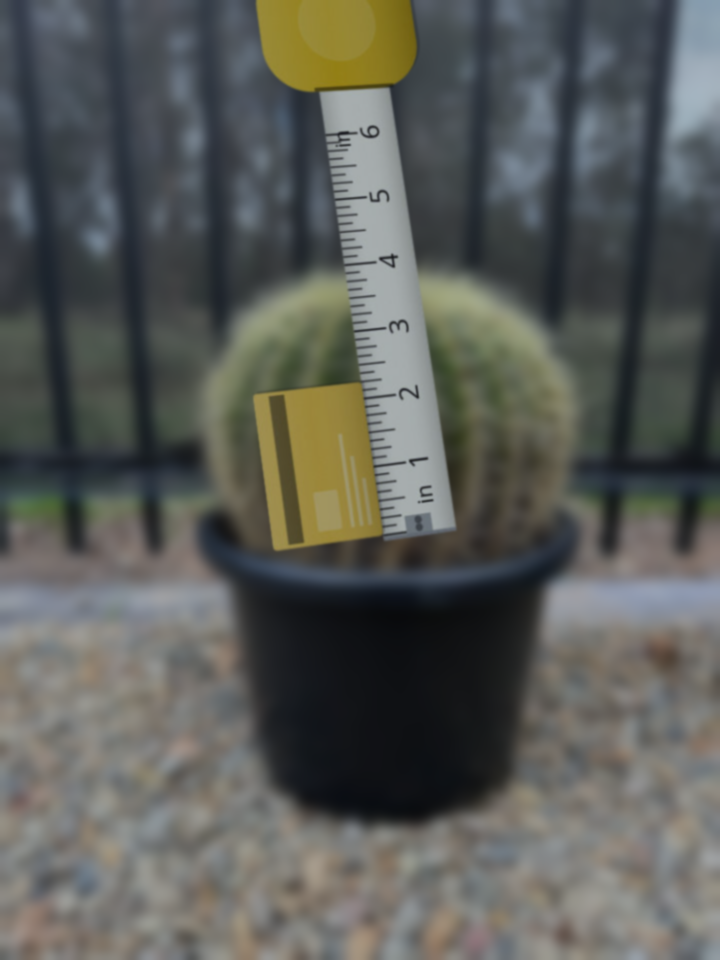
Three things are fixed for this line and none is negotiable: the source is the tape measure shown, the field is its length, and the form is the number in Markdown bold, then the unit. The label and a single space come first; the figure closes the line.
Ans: **2.25** in
